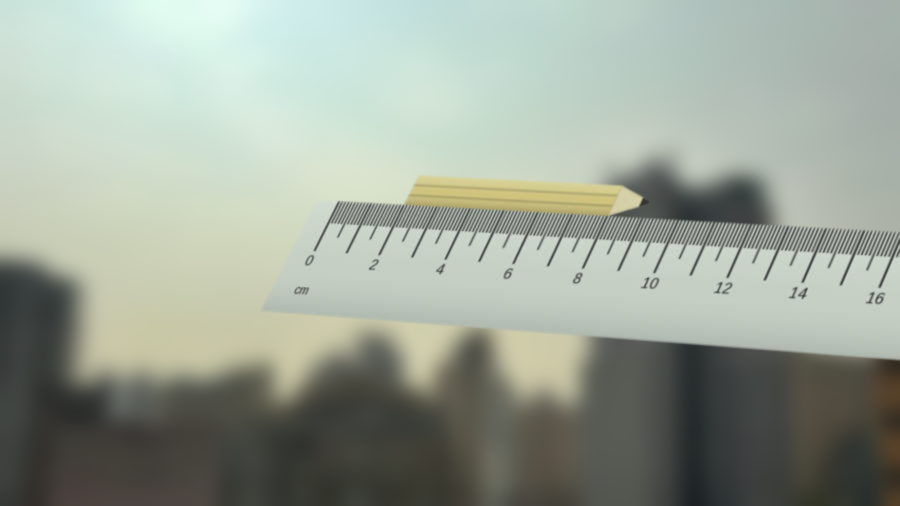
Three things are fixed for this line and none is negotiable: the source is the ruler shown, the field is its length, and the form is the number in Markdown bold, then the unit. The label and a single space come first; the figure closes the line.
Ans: **7** cm
